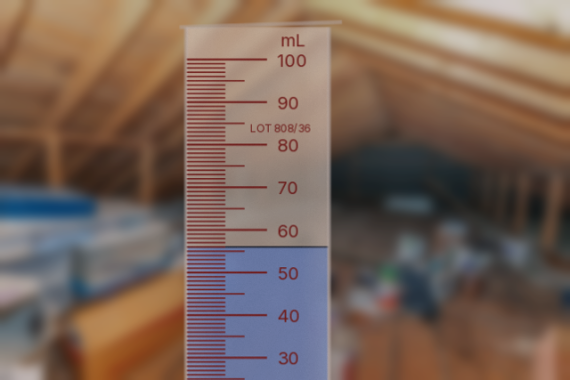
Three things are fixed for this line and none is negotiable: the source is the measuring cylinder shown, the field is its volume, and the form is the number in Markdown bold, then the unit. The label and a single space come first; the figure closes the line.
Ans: **56** mL
